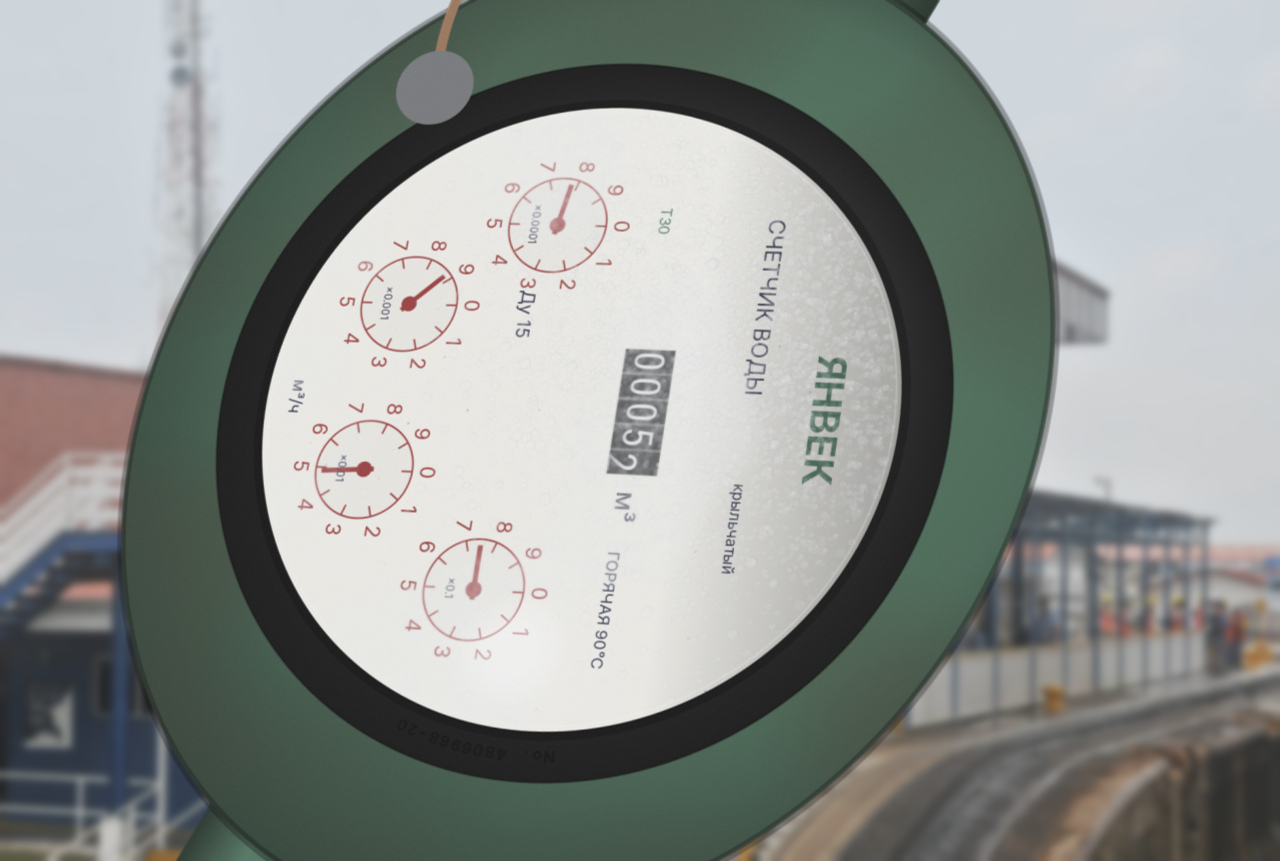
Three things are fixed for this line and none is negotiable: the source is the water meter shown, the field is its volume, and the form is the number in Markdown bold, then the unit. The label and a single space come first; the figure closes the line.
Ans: **51.7487** m³
